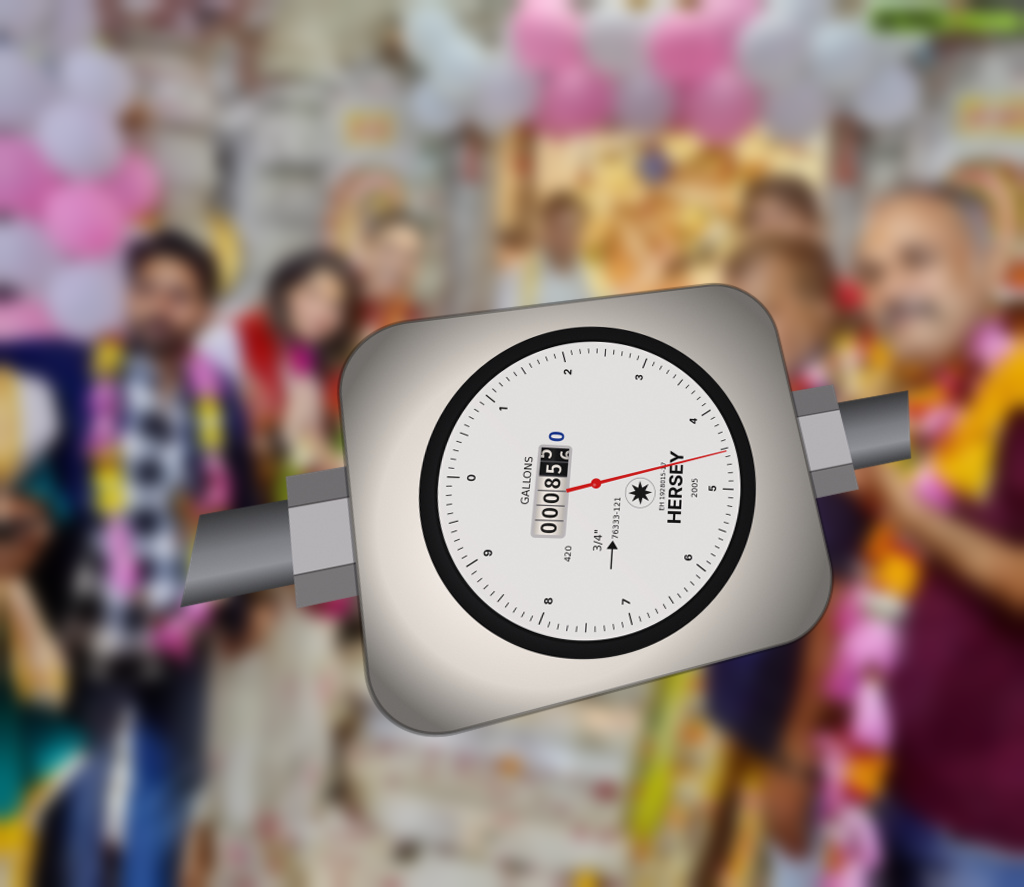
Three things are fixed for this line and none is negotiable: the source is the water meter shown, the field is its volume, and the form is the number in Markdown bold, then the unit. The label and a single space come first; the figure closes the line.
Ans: **8554.5** gal
